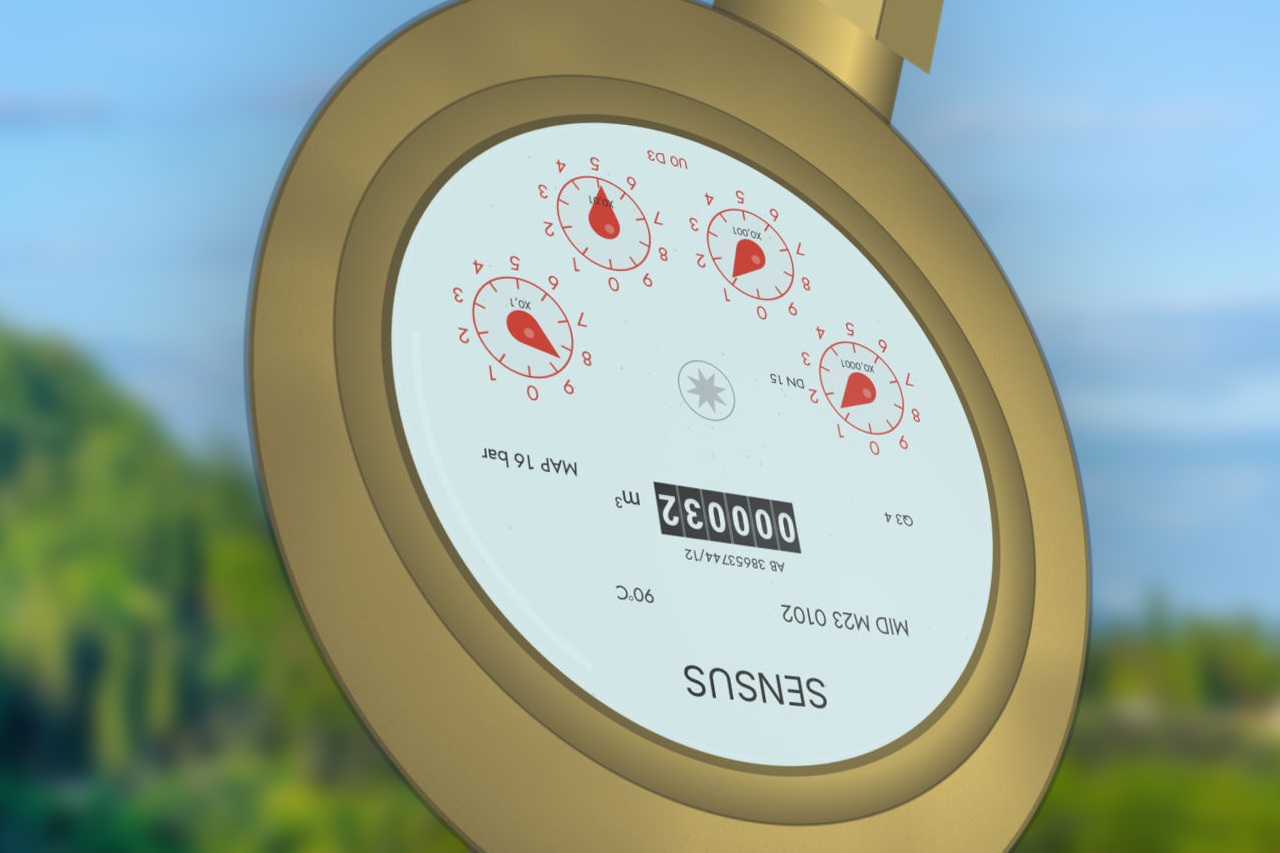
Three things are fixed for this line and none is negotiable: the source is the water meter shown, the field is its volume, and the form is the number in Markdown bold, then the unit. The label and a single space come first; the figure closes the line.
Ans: **32.8511** m³
